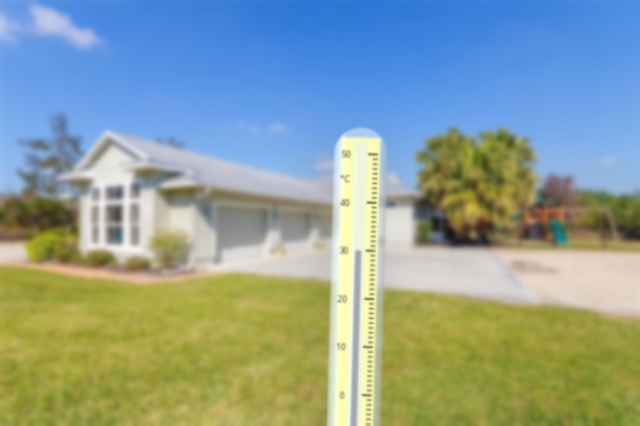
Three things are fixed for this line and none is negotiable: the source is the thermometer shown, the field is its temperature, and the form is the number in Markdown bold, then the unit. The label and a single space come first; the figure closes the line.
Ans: **30** °C
